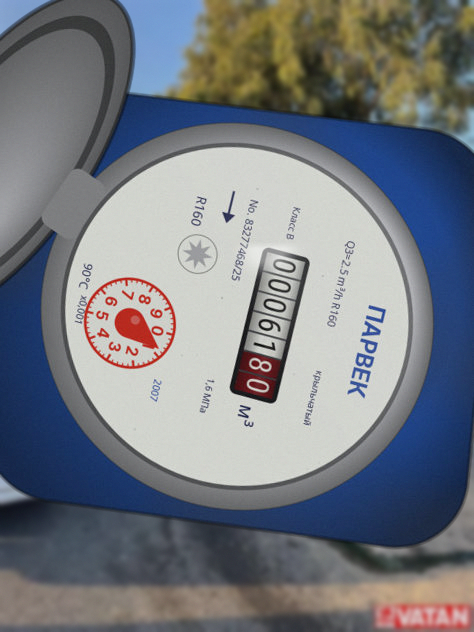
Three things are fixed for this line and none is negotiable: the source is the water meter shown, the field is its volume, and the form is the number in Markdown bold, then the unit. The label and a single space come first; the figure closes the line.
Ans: **61.800** m³
